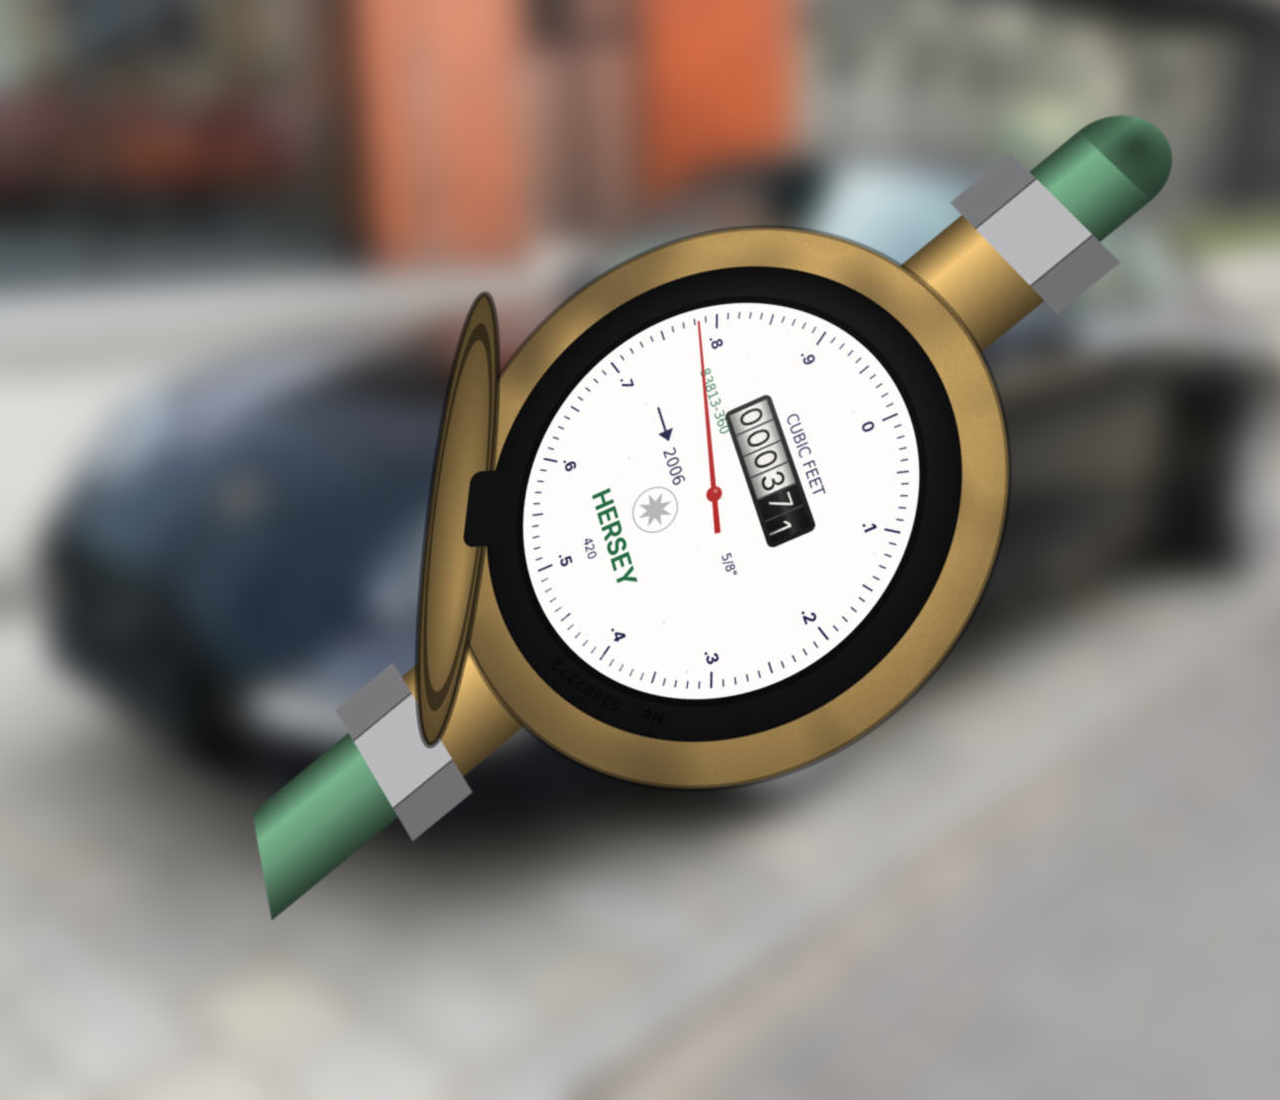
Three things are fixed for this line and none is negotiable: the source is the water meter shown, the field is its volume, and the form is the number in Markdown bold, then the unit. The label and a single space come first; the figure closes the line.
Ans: **370.78** ft³
